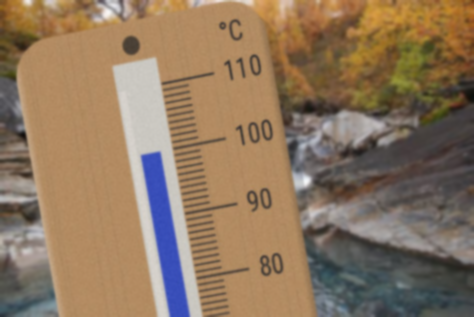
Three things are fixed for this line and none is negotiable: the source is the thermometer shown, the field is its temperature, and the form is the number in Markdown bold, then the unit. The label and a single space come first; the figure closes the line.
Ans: **100** °C
